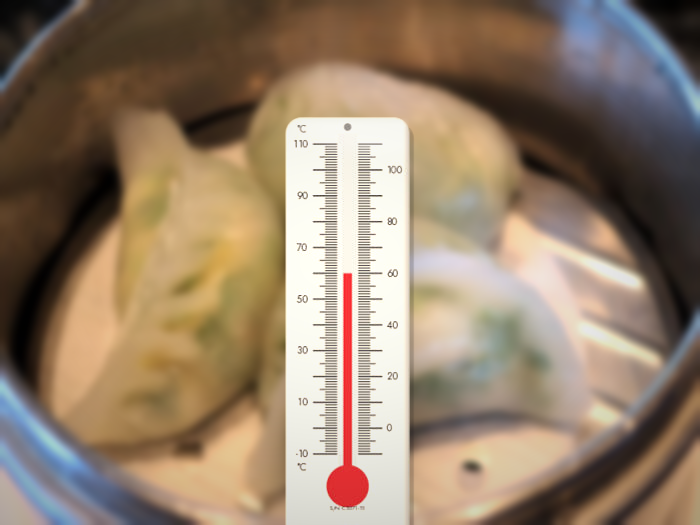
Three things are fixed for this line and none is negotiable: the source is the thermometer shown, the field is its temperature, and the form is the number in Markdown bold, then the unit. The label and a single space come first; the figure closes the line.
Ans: **60** °C
